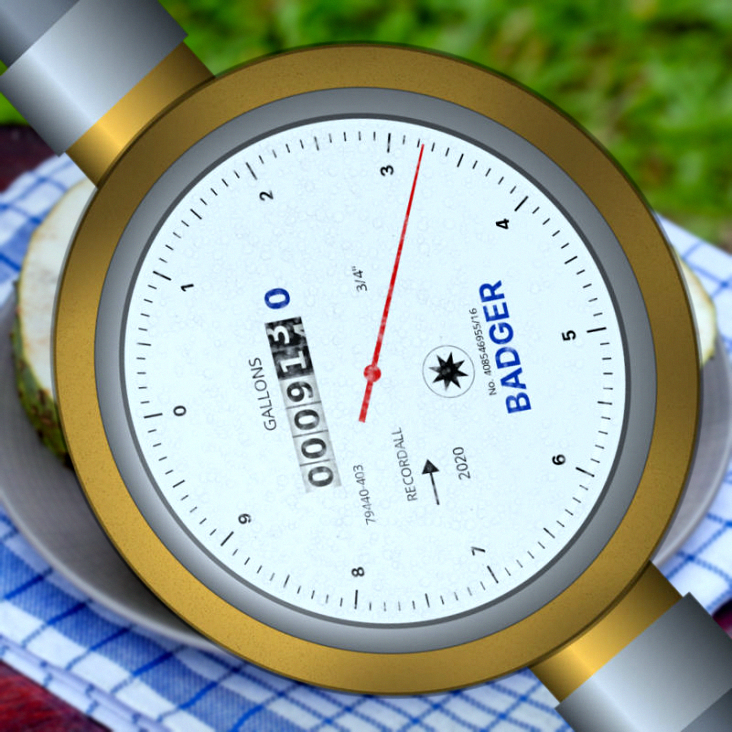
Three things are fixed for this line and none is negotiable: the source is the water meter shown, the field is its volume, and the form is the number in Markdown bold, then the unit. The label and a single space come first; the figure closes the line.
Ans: **9133.2** gal
